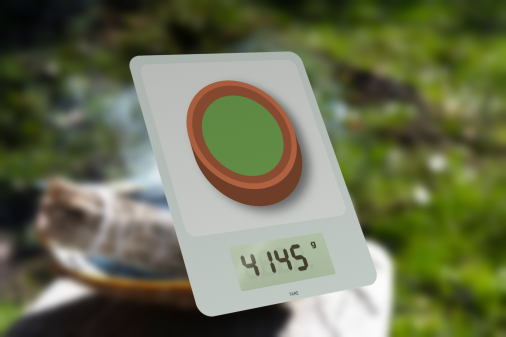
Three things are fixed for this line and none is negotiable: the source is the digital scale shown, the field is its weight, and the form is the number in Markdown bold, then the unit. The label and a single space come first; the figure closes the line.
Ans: **4145** g
